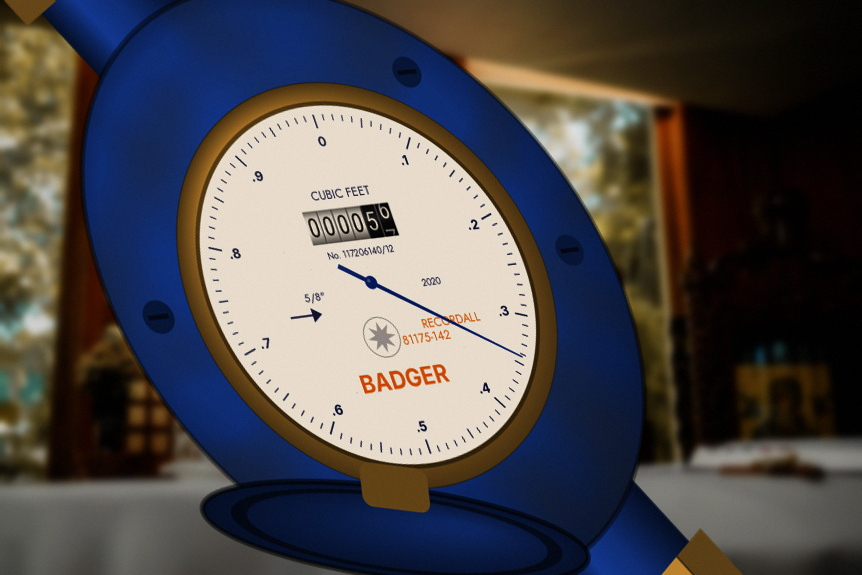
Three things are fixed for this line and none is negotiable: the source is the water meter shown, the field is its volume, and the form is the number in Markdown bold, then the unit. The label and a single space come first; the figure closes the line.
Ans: **56.34** ft³
